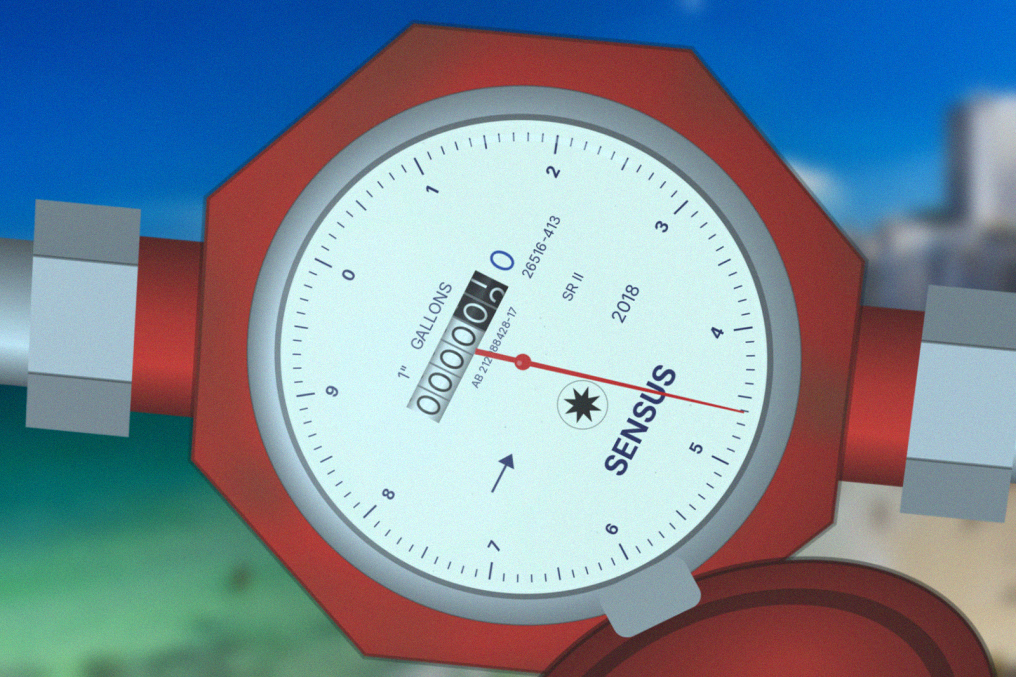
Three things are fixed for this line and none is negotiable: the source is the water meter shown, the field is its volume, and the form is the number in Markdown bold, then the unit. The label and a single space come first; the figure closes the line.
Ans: **14.6** gal
